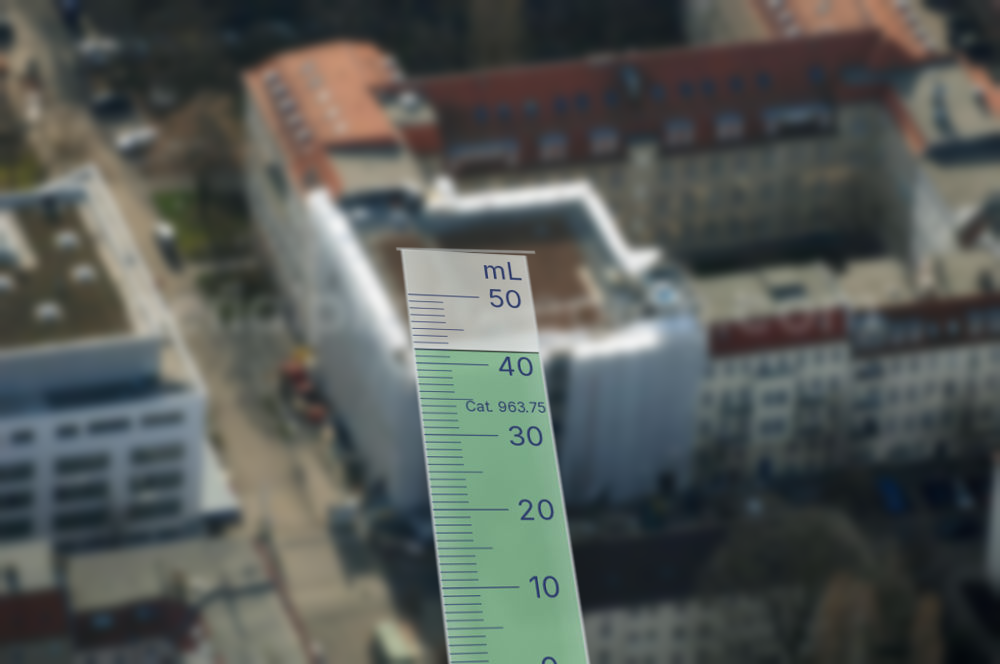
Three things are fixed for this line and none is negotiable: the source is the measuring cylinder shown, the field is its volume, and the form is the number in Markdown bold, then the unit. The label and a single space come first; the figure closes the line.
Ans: **42** mL
